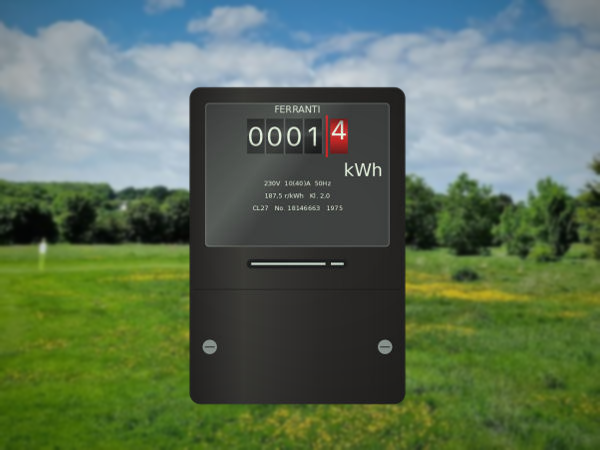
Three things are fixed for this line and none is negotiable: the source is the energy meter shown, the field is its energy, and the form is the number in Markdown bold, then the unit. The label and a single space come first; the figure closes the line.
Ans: **1.4** kWh
